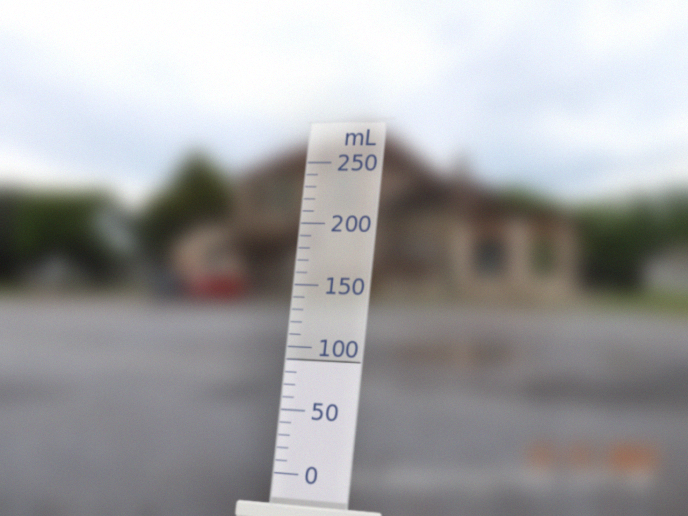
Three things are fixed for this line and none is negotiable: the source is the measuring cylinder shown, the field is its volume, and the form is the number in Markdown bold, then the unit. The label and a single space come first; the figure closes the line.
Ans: **90** mL
